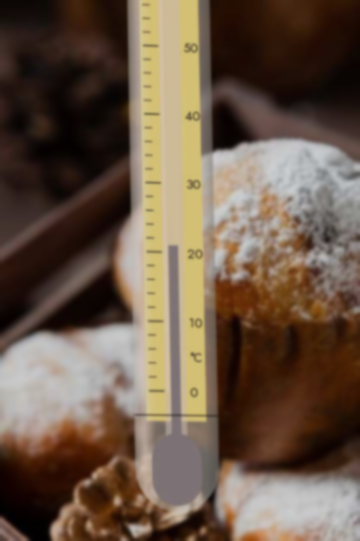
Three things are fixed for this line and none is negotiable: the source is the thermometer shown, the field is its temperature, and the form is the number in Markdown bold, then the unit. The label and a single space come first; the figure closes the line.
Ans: **21** °C
